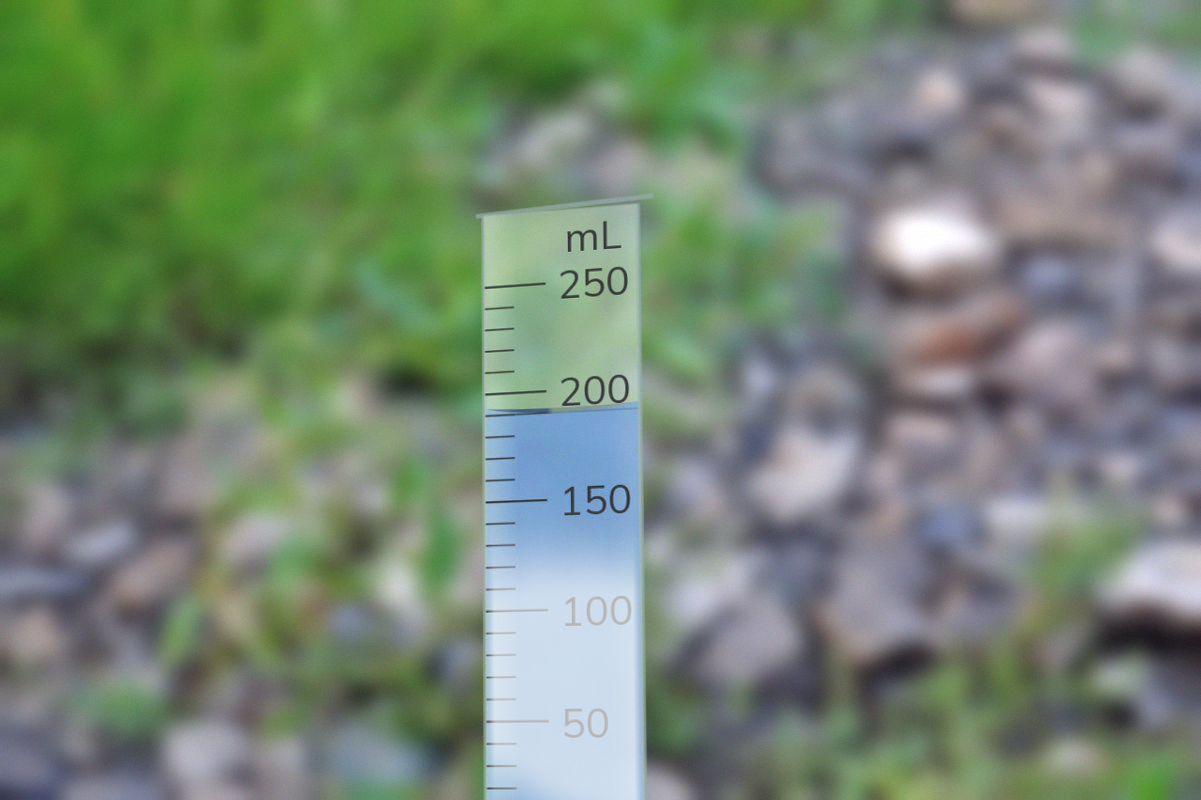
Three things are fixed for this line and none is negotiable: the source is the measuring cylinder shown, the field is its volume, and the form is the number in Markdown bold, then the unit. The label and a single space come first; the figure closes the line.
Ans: **190** mL
